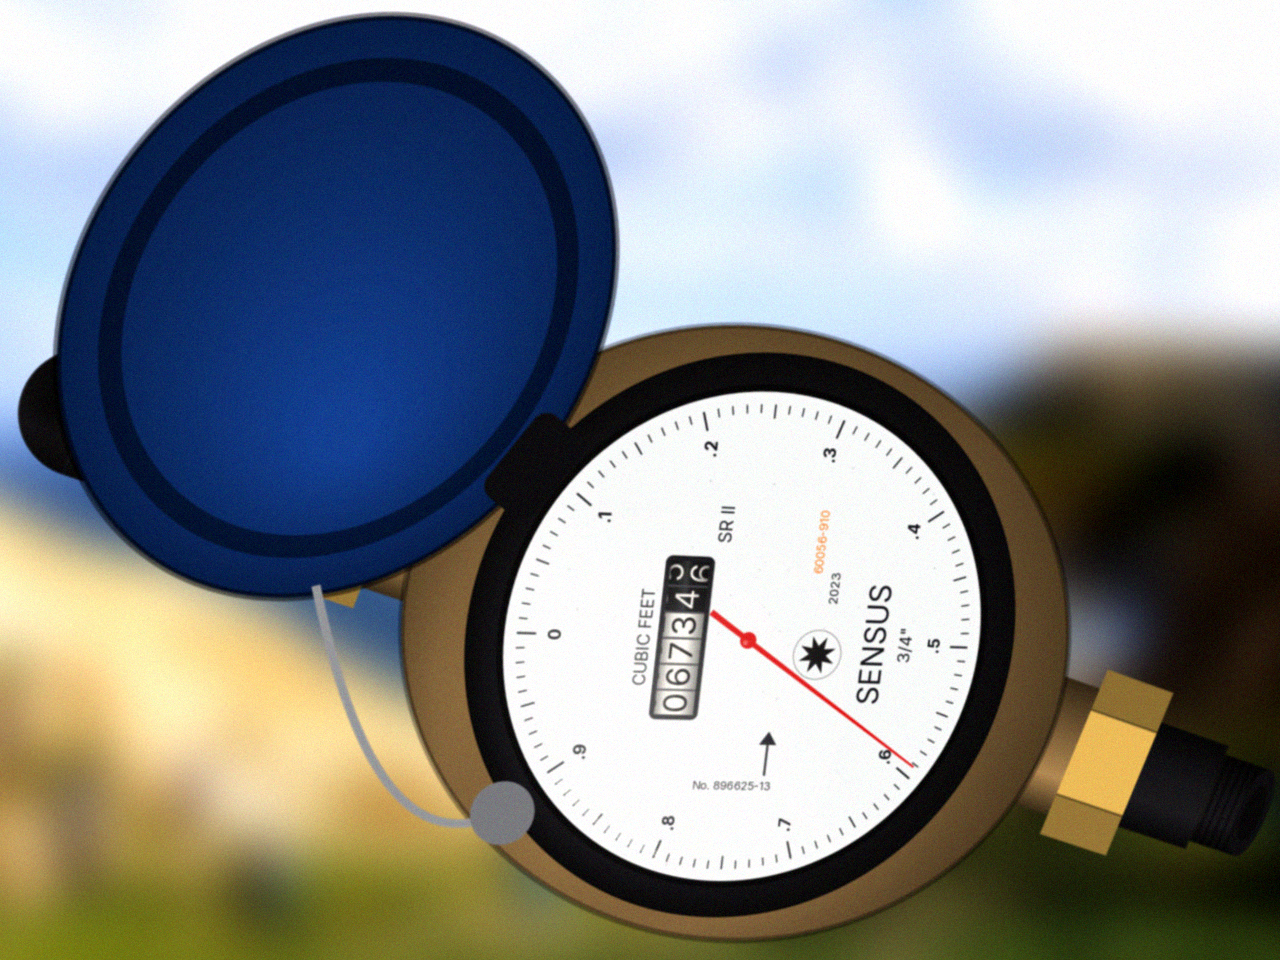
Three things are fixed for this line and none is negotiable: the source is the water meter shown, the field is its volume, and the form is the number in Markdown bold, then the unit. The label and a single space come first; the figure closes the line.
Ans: **67345.59** ft³
